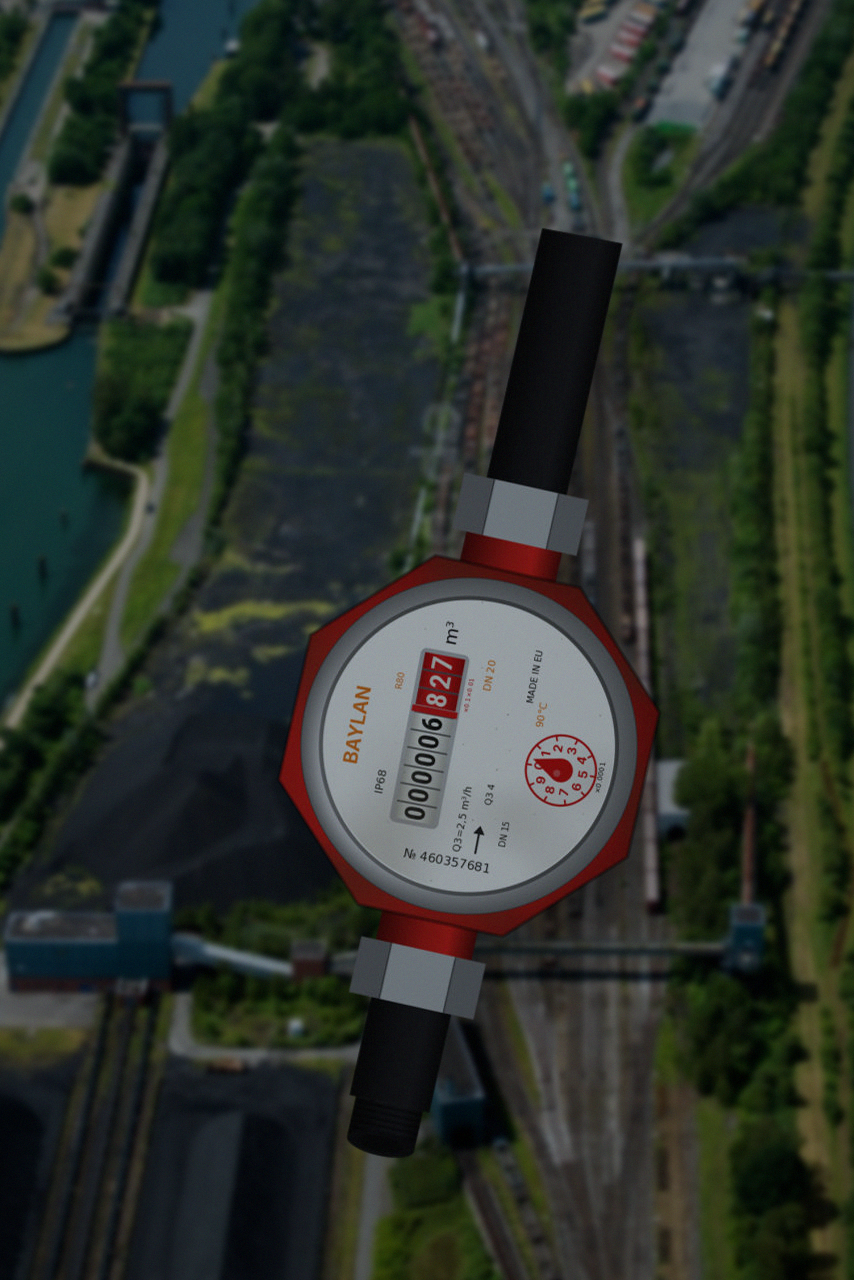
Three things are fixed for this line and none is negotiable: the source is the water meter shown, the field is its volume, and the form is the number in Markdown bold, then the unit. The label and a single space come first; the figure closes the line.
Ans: **6.8270** m³
